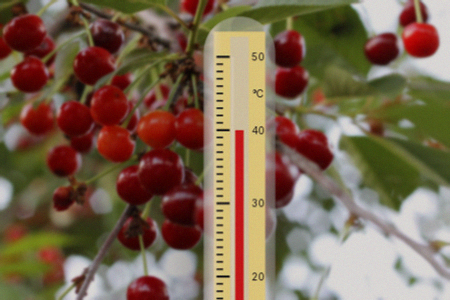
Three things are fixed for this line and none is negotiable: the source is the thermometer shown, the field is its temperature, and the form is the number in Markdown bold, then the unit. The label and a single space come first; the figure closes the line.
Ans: **40** °C
